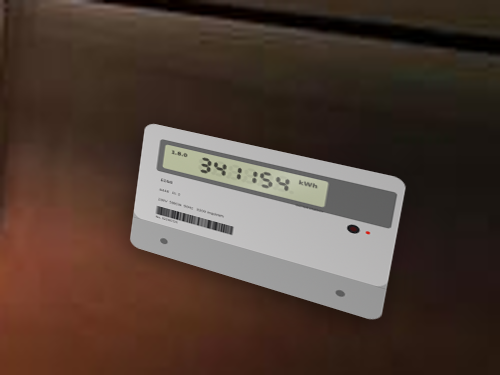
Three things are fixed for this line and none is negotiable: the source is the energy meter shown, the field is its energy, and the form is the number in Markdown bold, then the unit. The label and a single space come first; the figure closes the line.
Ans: **341154** kWh
